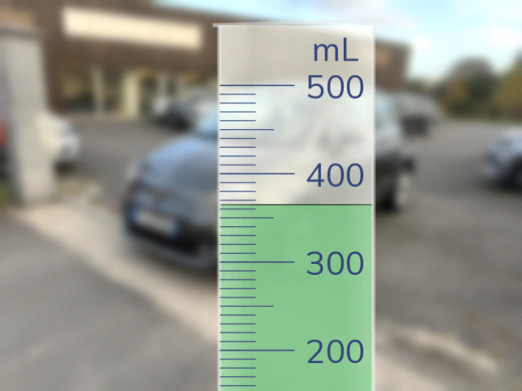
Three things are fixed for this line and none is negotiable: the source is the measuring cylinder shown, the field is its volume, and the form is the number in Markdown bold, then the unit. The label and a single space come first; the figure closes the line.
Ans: **365** mL
